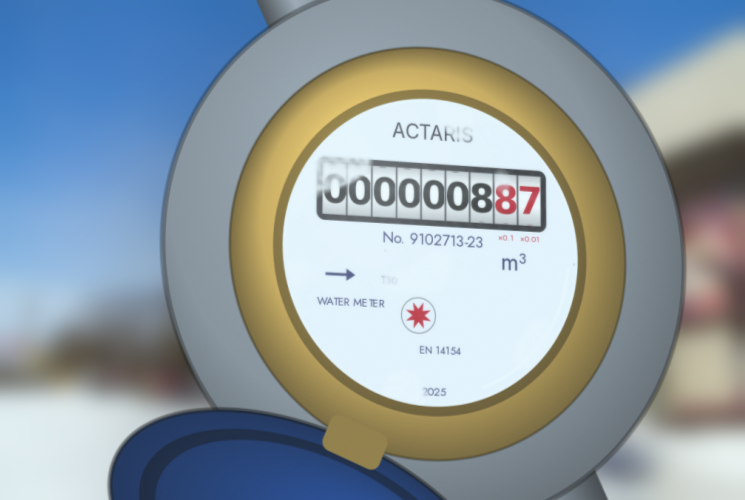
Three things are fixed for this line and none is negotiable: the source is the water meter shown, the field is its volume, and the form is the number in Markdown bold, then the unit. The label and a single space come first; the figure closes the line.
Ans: **8.87** m³
